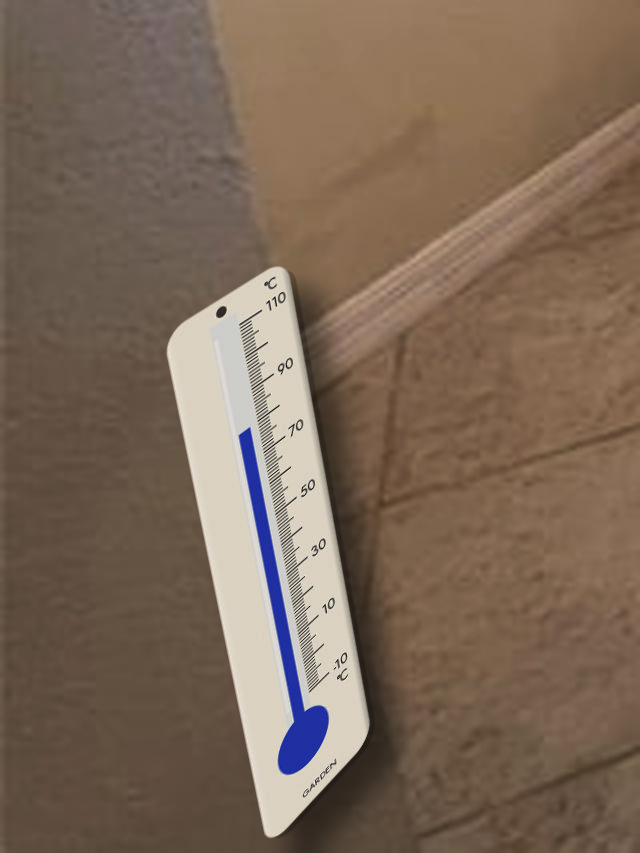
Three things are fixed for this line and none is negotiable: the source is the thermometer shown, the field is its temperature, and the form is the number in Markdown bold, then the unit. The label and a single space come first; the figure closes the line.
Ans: **80** °C
